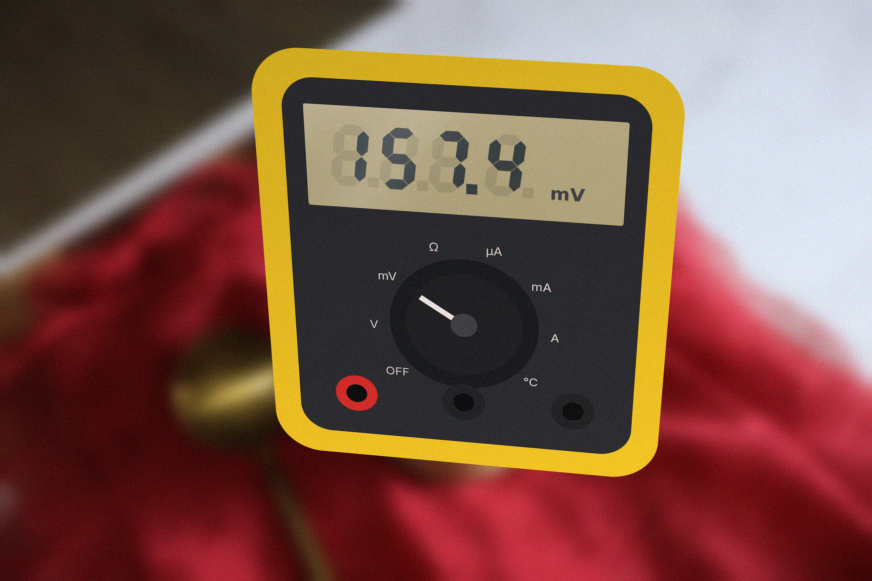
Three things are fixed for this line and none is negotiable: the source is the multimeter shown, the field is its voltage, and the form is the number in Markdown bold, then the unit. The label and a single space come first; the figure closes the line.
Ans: **157.4** mV
